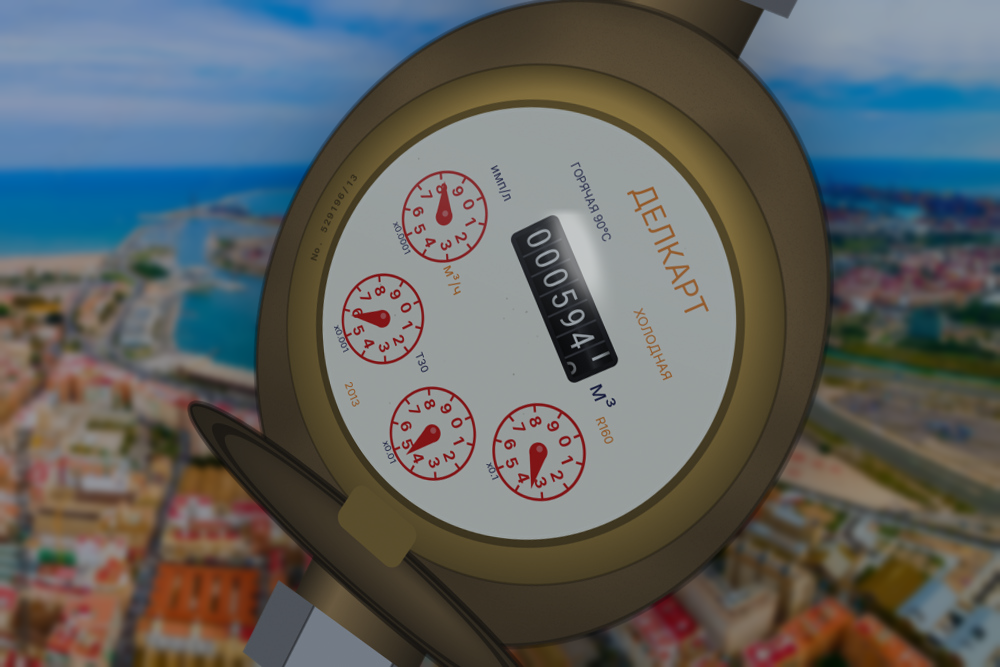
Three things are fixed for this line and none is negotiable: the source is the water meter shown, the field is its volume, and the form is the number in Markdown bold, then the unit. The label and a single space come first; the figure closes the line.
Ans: **5941.3458** m³
